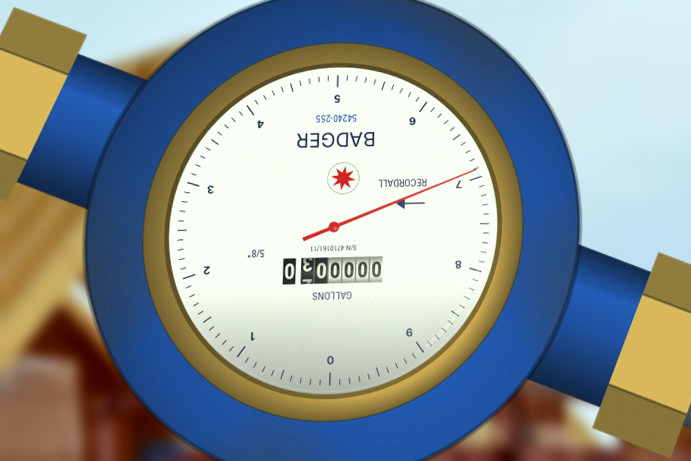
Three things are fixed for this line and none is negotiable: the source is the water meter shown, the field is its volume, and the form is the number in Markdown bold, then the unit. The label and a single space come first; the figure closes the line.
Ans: **26.9** gal
